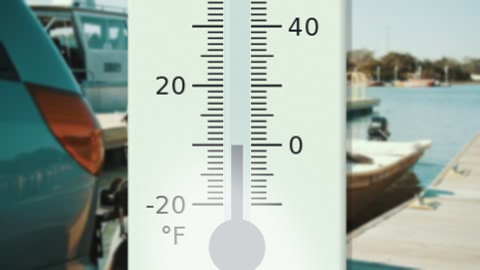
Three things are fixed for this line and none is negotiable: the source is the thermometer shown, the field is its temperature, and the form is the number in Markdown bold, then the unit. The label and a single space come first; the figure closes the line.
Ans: **0** °F
